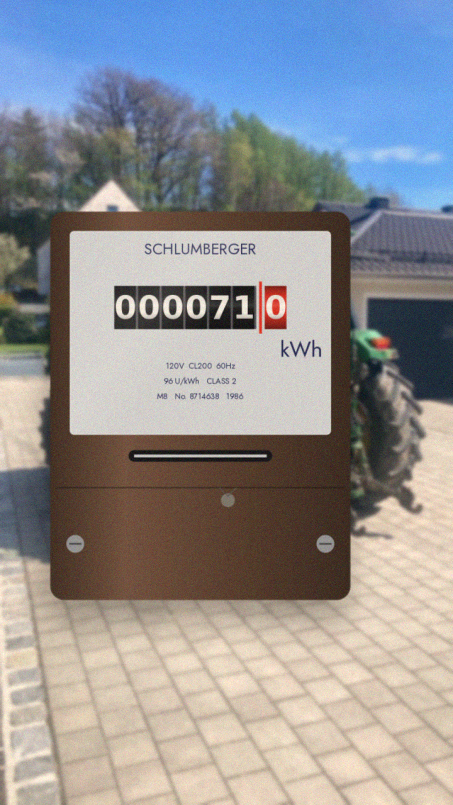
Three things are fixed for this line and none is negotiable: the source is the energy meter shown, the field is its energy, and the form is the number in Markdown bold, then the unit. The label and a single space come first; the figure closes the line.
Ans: **71.0** kWh
